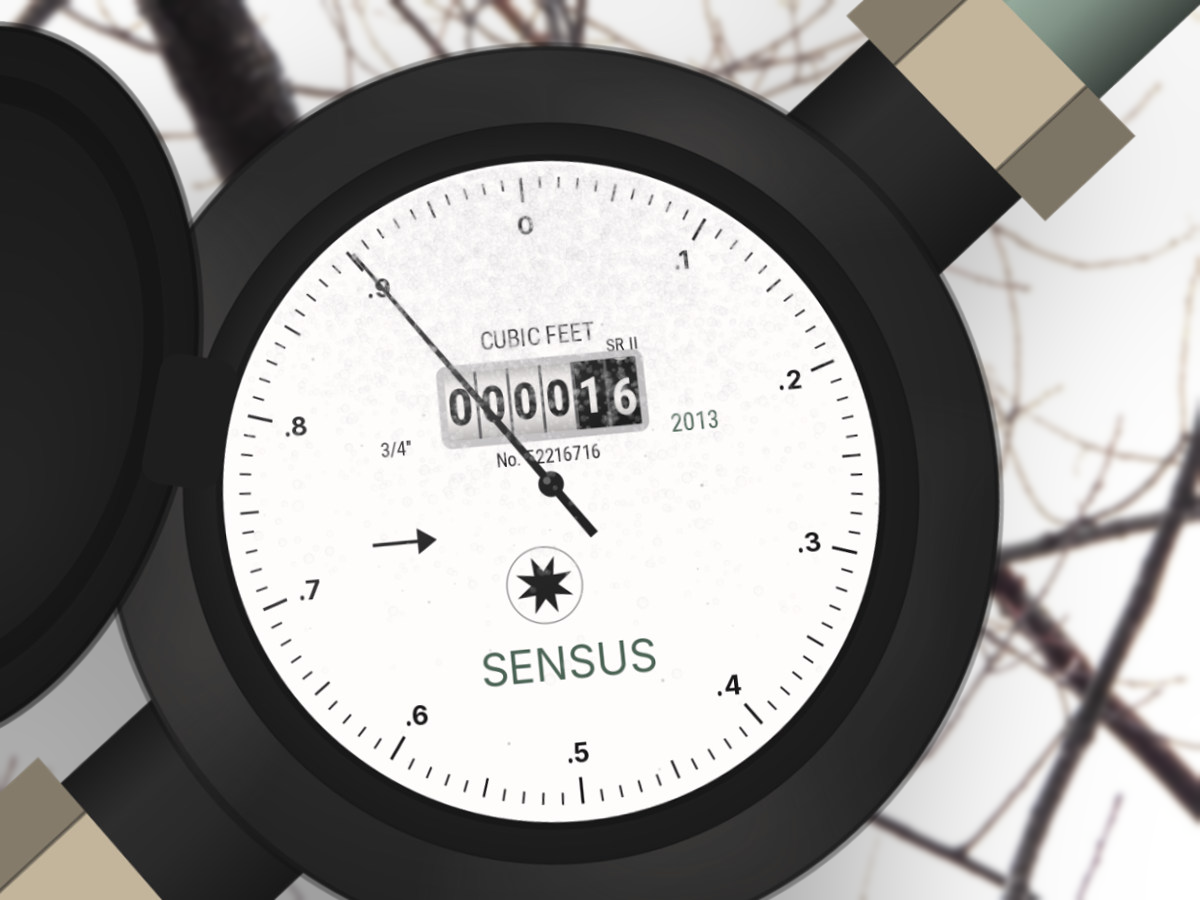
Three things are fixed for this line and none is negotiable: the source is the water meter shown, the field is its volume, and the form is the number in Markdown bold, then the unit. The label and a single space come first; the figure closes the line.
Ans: **15.90** ft³
